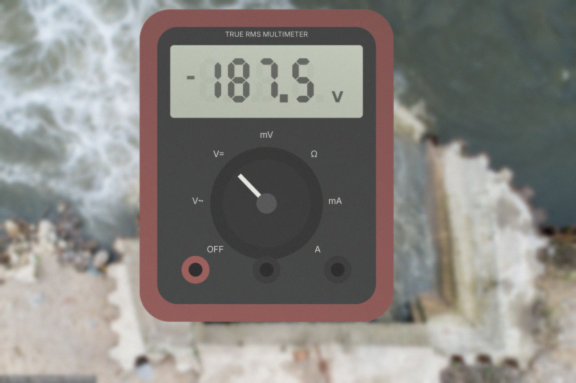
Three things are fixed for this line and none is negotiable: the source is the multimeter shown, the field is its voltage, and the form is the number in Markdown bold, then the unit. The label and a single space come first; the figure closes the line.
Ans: **-187.5** V
